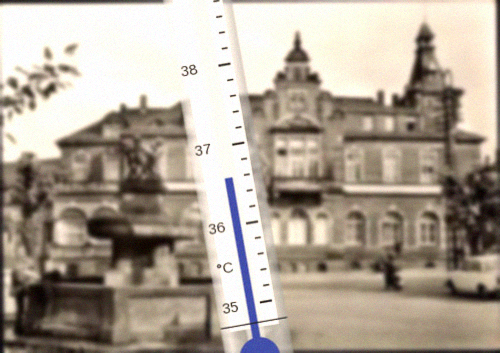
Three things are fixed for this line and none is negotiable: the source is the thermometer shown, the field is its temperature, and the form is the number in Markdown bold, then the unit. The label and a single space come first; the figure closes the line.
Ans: **36.6** °C
